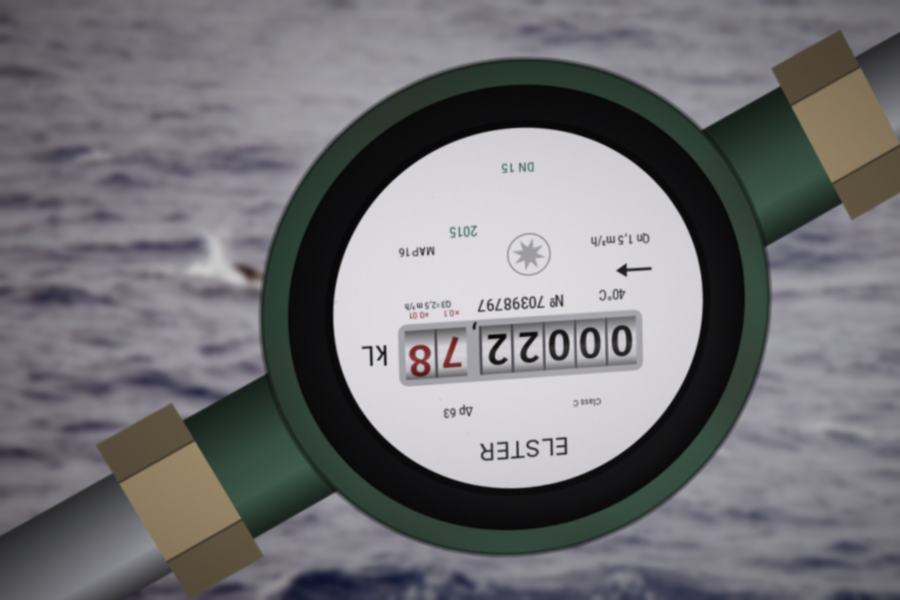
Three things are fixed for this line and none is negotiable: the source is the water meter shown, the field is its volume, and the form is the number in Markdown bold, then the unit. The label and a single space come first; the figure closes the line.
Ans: **22.78** kL
